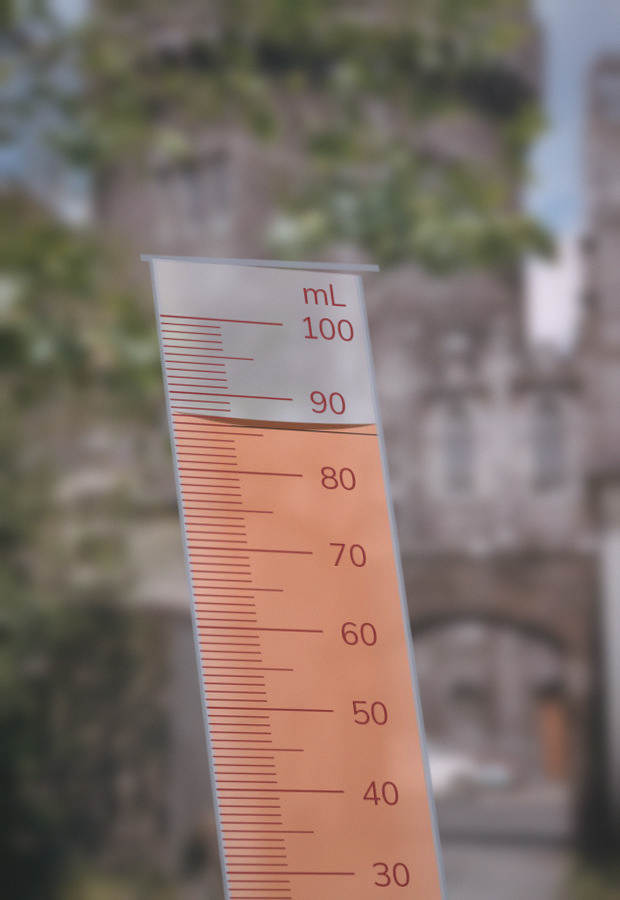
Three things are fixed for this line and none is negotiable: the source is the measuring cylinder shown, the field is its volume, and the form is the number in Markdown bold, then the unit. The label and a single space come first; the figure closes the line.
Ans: **86** mL
